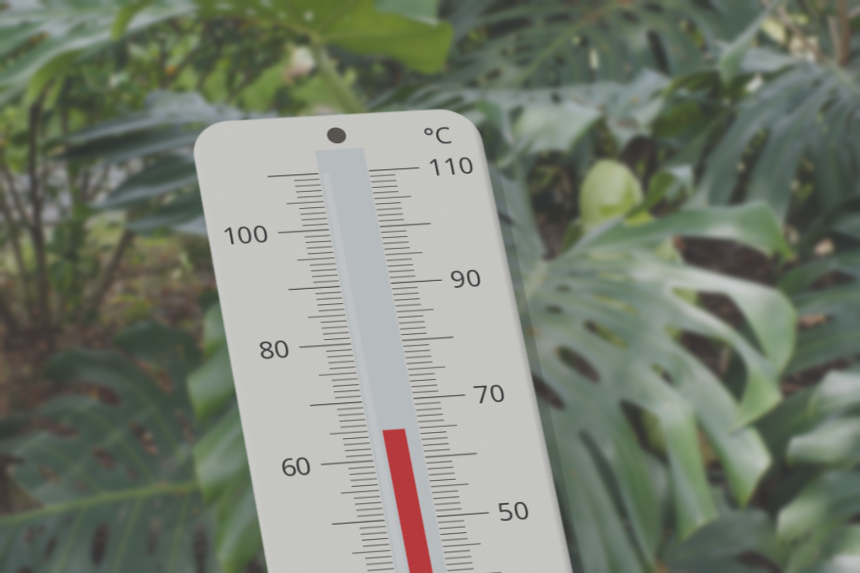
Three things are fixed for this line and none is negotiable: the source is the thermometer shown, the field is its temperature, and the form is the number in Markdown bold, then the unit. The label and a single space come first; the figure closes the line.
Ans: **65** °C
